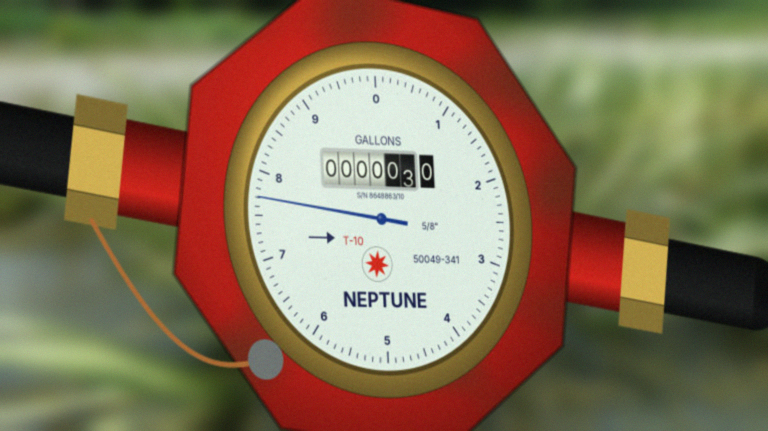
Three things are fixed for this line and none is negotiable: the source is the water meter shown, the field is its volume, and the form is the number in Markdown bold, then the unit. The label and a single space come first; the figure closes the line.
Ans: **27.7** gal
